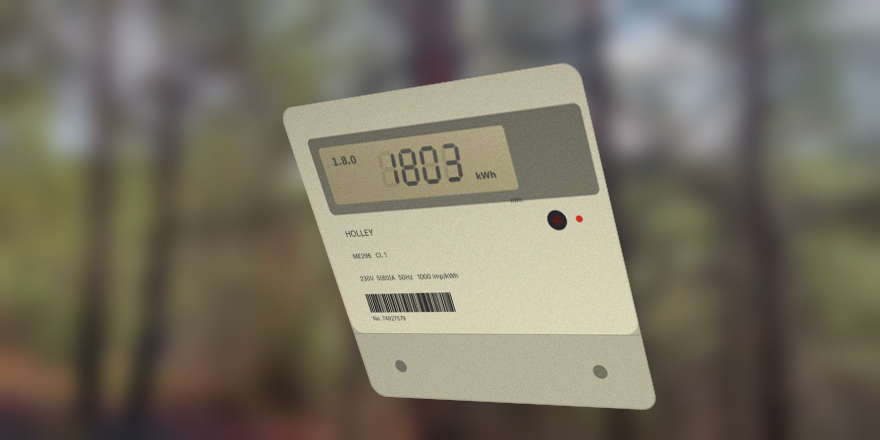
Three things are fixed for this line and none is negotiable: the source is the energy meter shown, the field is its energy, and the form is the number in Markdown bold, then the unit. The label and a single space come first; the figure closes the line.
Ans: **1803** kWh
